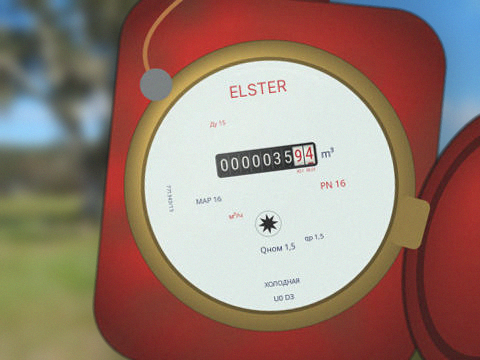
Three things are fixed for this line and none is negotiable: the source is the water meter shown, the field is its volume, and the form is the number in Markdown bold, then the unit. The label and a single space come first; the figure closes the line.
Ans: **35.94** m³
